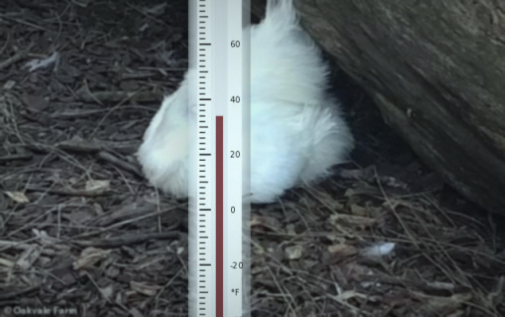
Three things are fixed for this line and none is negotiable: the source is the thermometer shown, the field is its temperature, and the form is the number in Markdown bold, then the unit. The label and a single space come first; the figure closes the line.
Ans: **34** °F
